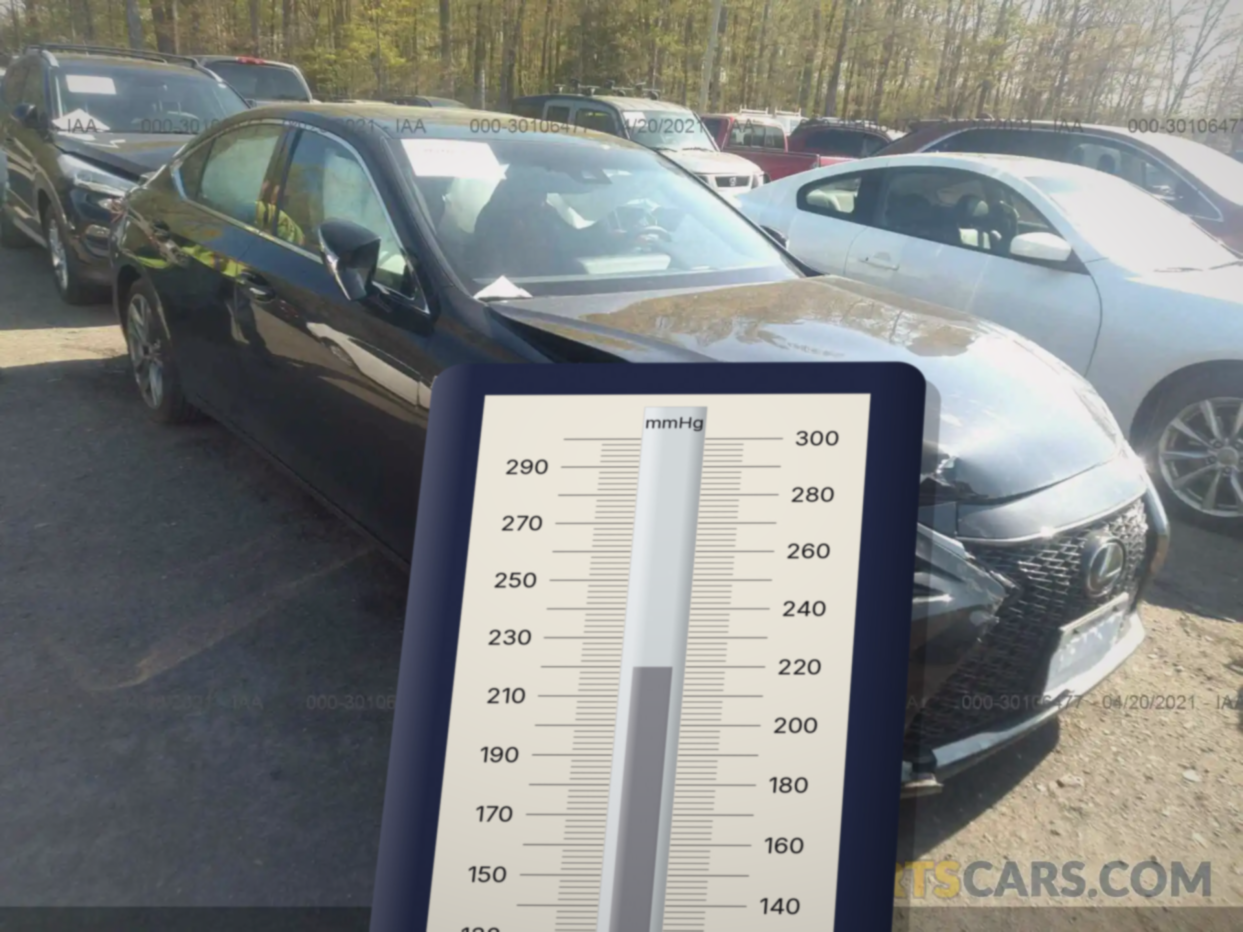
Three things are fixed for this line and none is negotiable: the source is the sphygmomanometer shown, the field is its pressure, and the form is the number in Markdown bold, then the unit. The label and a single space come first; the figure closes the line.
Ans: **220** mmHg
